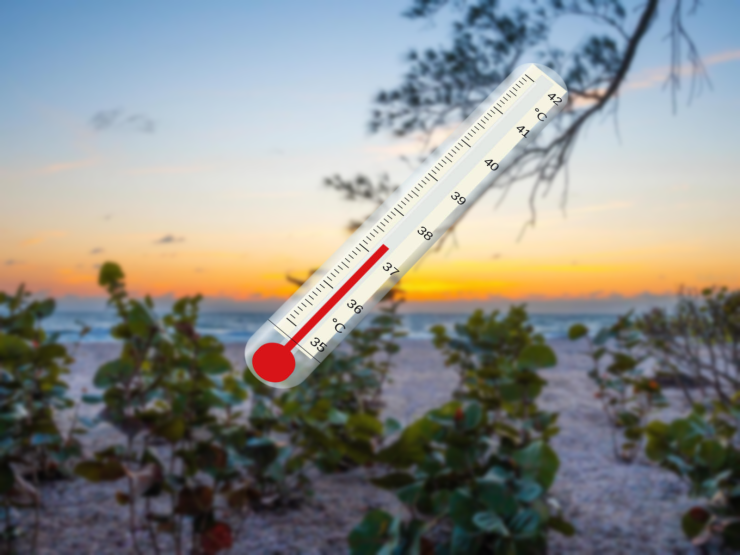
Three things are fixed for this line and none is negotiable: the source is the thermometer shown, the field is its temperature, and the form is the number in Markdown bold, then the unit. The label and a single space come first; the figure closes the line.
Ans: **37.3** °C
